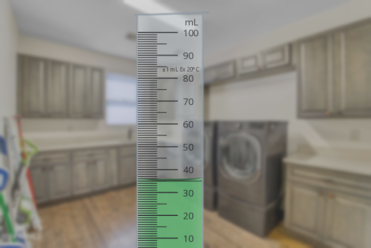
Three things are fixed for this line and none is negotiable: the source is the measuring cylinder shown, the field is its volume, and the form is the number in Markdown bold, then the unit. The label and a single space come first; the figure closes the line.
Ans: **35** mL
